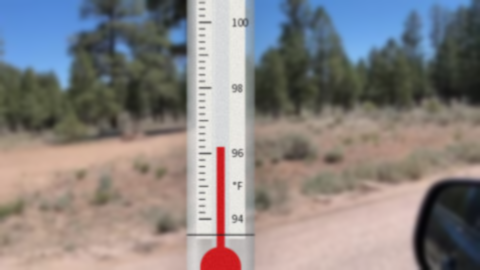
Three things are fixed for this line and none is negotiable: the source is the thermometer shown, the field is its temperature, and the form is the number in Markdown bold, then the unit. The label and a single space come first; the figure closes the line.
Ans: **96.2** °F
